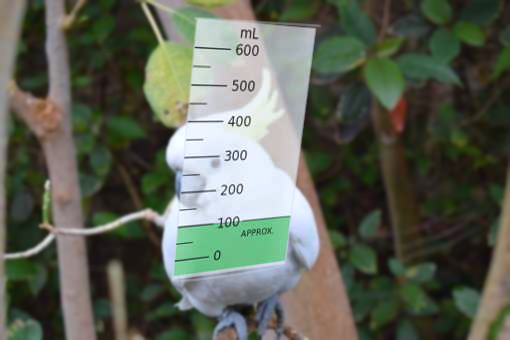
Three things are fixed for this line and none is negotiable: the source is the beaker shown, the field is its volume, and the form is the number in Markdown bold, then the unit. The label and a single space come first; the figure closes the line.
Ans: **100** mL
